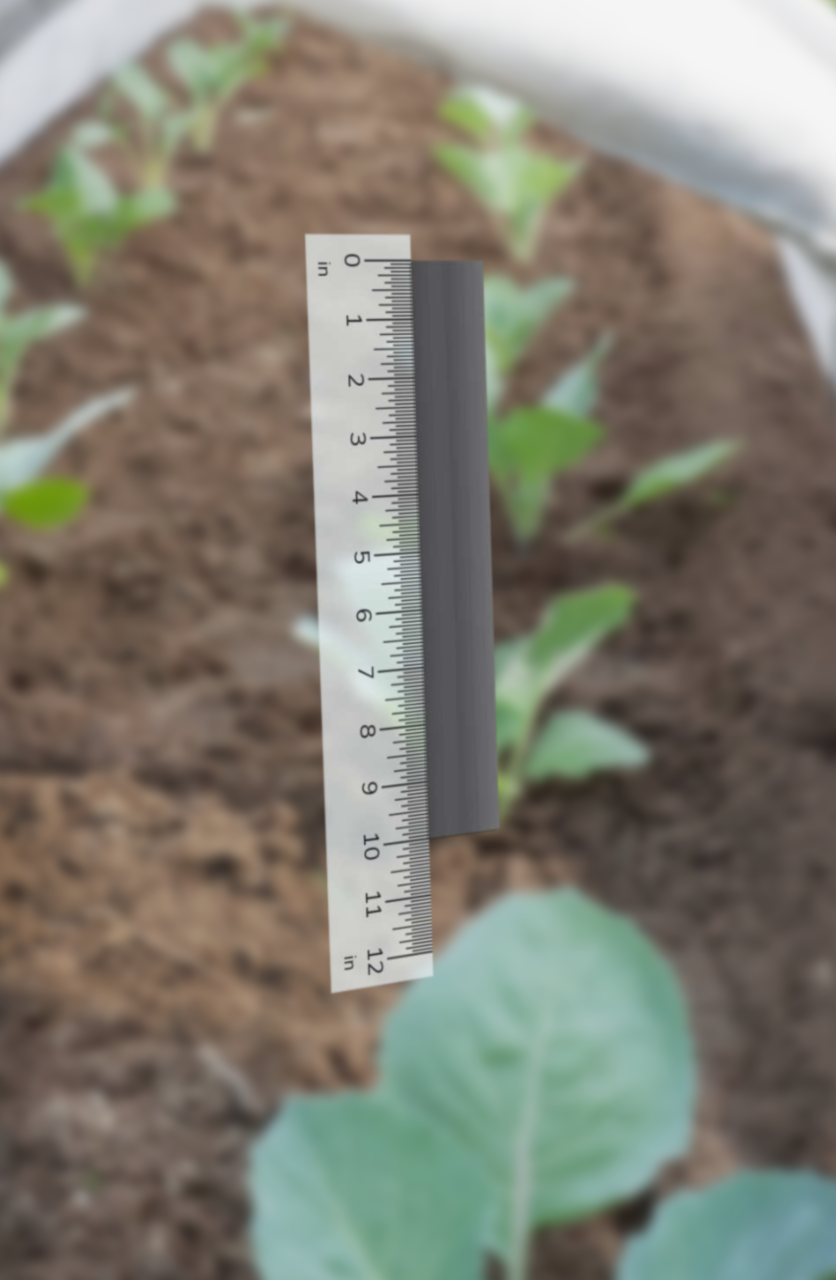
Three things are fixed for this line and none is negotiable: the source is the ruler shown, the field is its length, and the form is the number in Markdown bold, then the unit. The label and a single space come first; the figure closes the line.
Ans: **10** in
